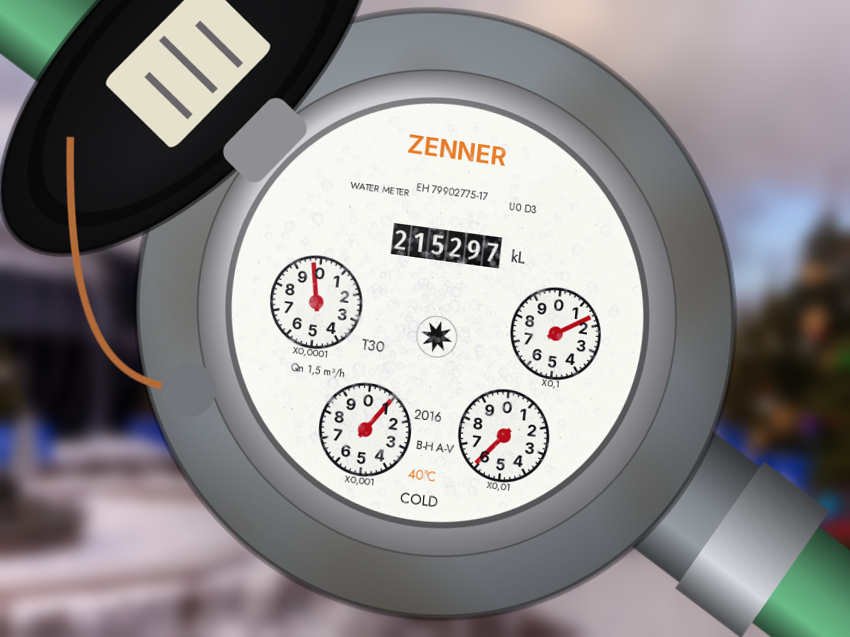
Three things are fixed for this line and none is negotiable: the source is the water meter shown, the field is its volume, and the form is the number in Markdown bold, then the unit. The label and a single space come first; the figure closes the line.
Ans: **215297.1609** kL
